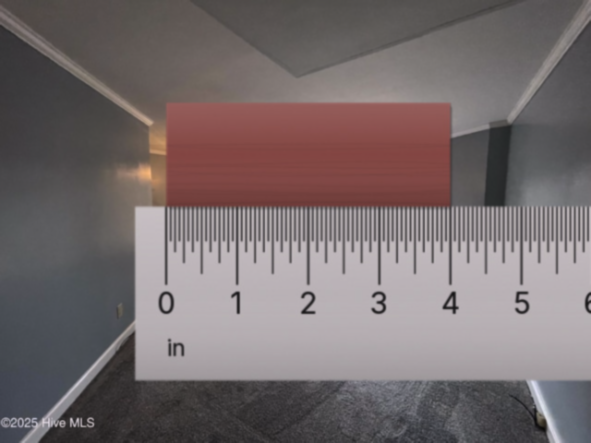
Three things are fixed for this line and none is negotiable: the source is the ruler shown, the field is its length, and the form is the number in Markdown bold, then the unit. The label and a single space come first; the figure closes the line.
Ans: **4** in
